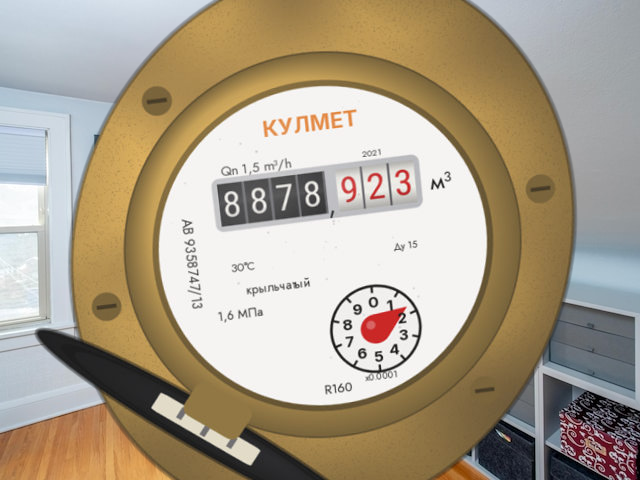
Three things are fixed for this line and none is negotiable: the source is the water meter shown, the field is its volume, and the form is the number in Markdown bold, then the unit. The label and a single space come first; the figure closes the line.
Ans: **8878.9231** m³
